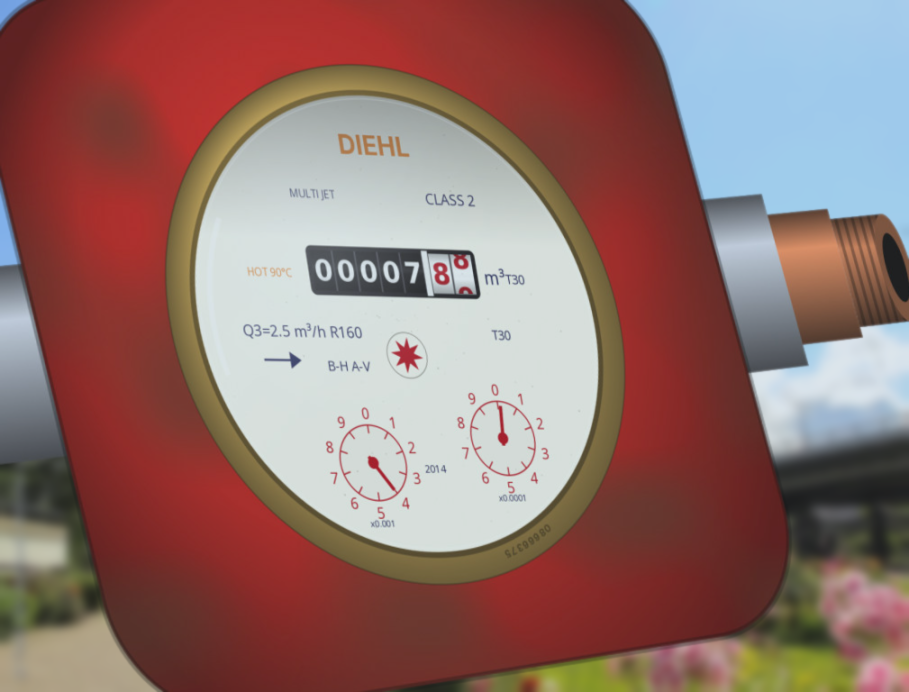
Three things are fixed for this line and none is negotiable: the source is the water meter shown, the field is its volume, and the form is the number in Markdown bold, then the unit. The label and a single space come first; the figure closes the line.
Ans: **7.8840** m³
